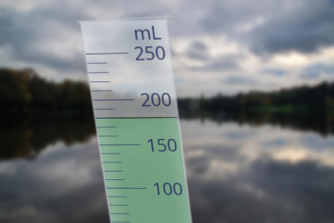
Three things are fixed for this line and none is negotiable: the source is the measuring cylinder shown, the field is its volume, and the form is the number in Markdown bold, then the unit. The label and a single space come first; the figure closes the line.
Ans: **180** mL
